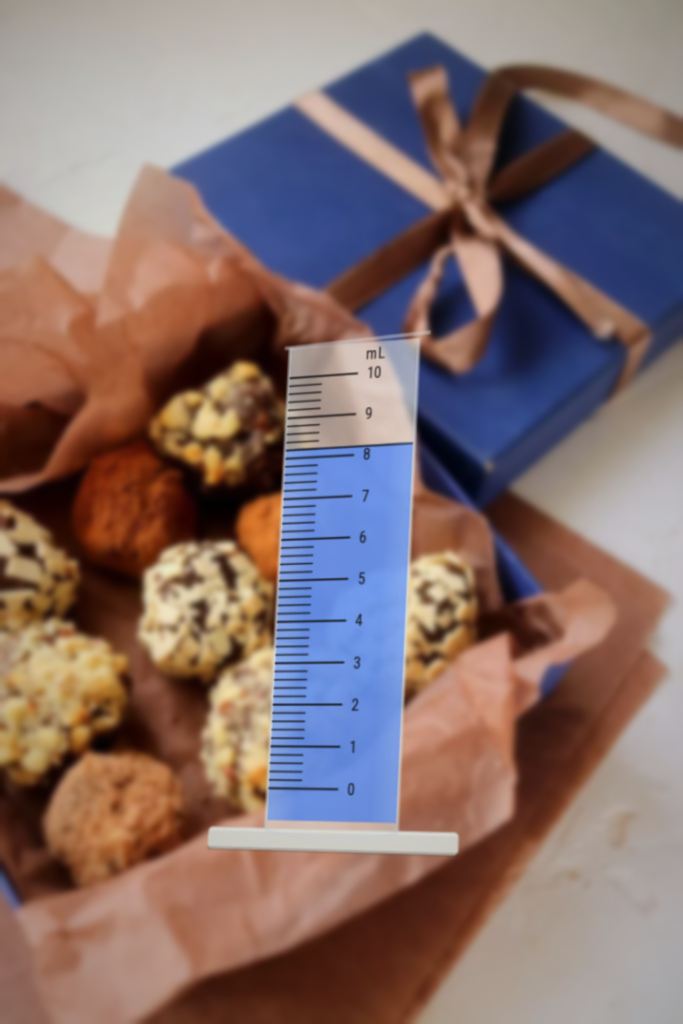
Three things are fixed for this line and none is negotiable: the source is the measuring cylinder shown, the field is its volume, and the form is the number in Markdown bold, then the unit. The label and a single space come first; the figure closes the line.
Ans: **8.2** mL
